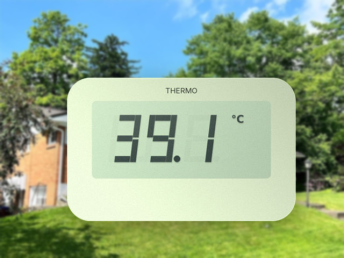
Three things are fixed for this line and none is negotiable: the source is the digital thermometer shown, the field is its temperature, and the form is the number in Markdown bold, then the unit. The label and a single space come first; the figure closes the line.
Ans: **39.1** °C
